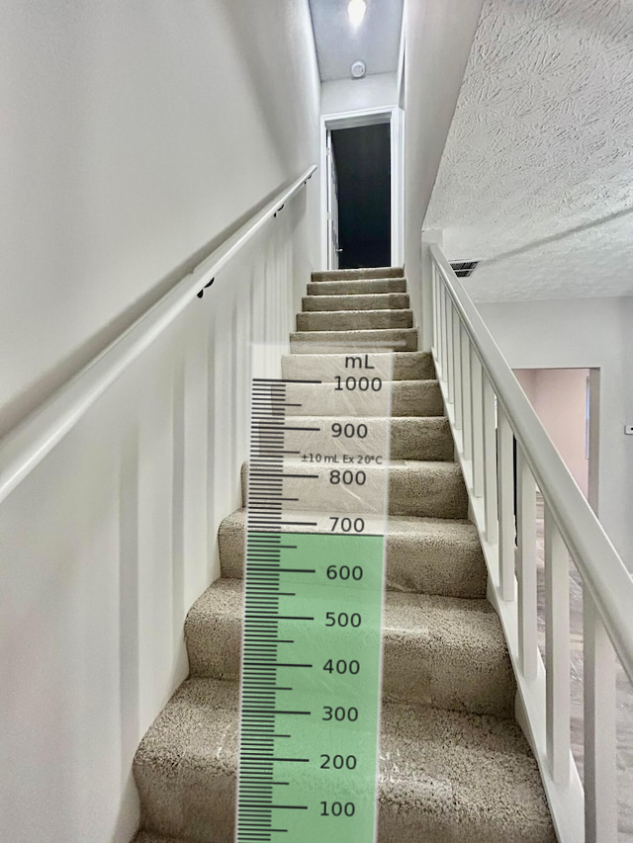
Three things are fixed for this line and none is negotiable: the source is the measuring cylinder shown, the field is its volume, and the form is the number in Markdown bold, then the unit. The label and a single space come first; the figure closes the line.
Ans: **680** mL
